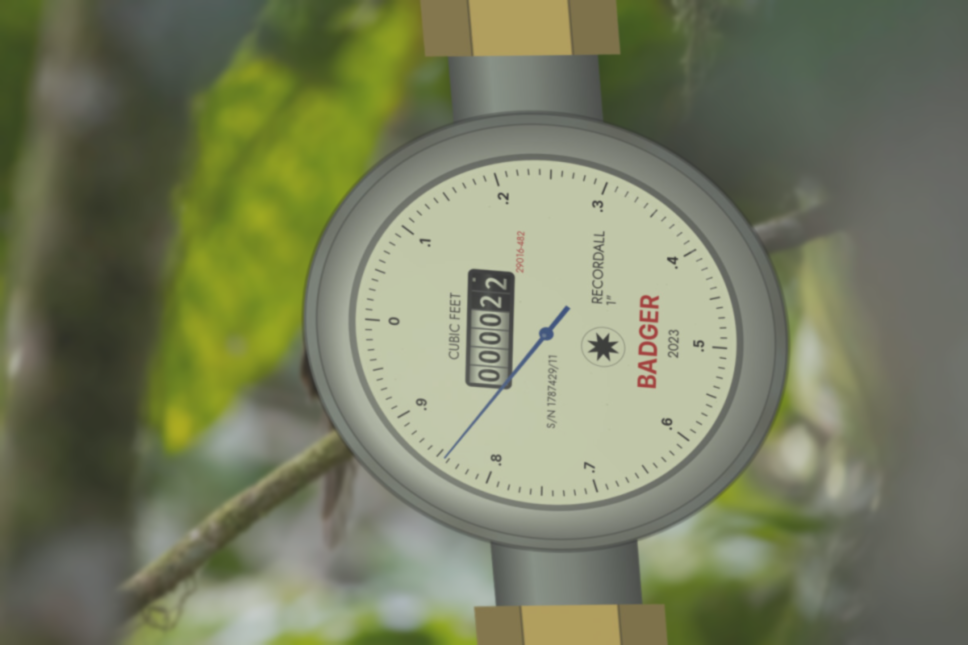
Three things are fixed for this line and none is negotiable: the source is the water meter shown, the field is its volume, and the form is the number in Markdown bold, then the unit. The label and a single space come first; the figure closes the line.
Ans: **21.84** ft³
